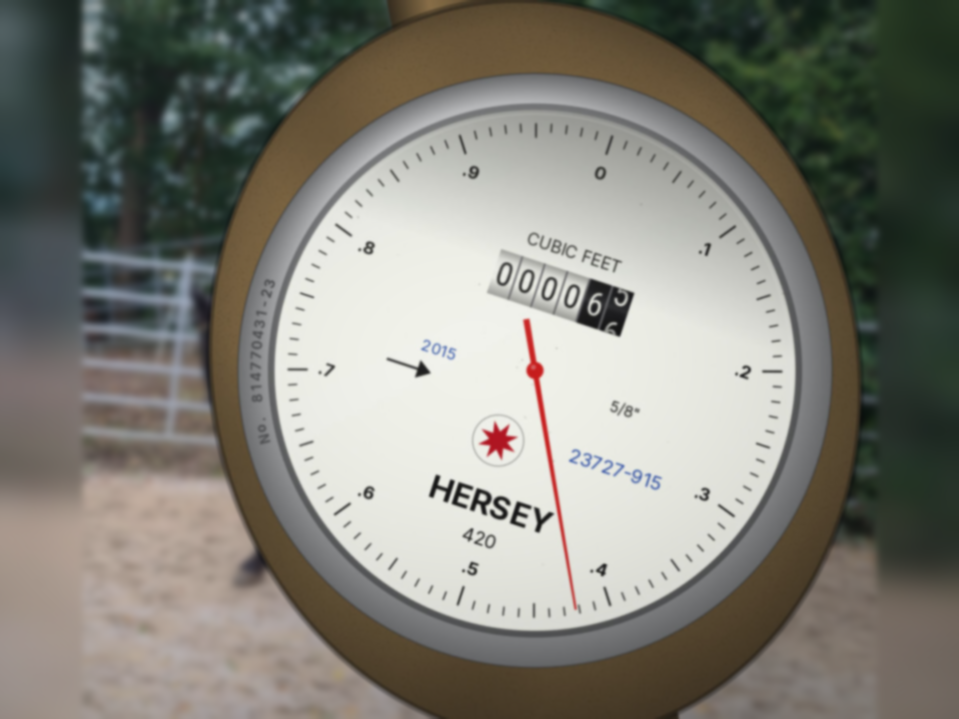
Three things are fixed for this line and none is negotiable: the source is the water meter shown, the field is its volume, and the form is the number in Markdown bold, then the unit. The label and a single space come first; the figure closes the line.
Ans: **65.42** ft³
